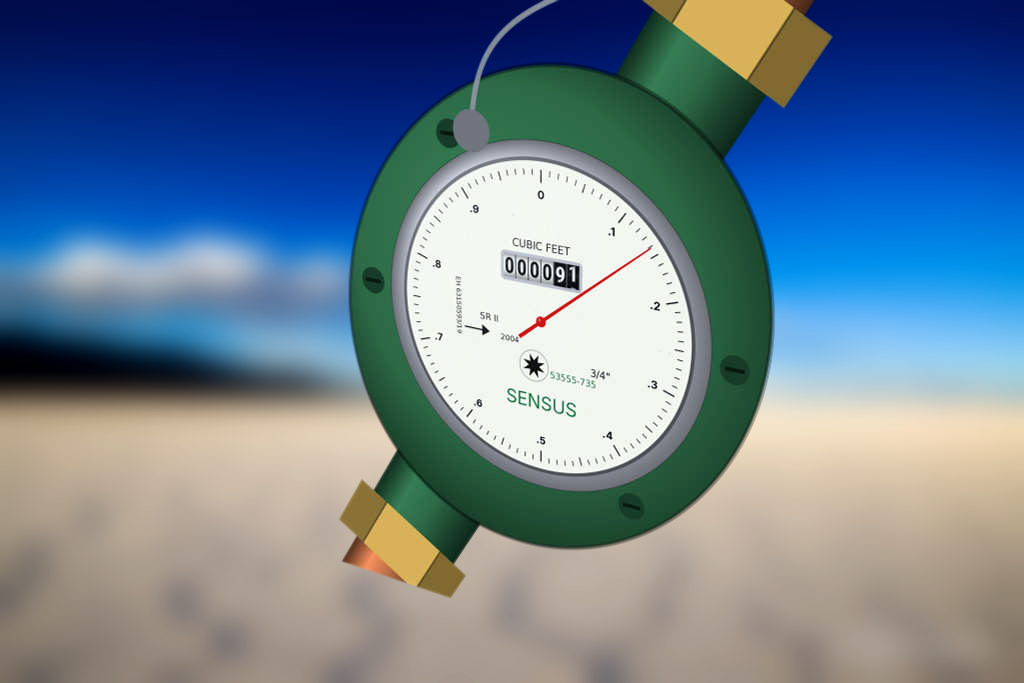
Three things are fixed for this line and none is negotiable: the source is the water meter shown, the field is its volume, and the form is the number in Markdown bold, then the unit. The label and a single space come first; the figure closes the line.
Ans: **91.14** ft³
